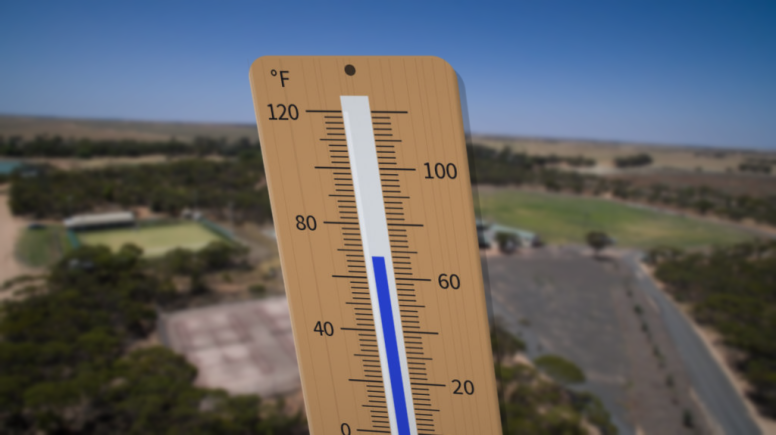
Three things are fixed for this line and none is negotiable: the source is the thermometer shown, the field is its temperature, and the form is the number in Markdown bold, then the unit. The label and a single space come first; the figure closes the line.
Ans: **68** °F
